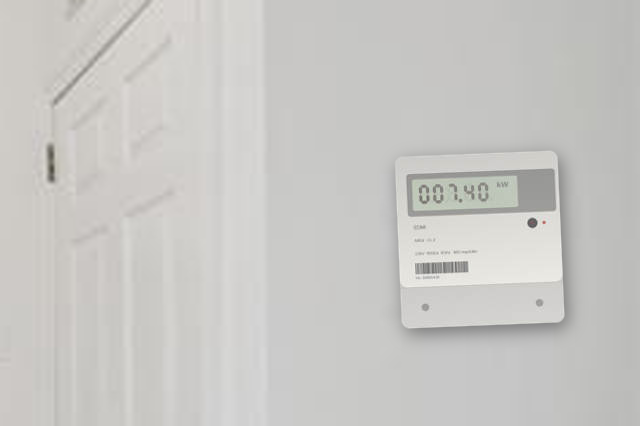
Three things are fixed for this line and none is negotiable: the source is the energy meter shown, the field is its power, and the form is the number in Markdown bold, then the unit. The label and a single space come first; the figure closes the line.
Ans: **7.40** kW
